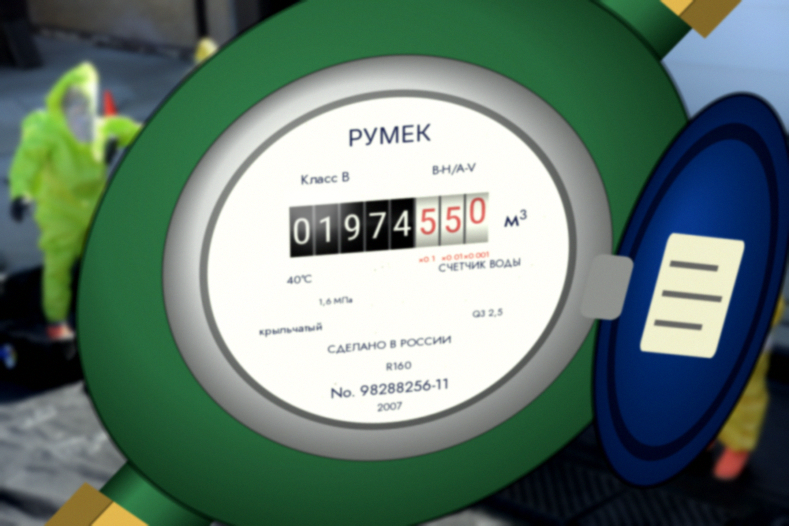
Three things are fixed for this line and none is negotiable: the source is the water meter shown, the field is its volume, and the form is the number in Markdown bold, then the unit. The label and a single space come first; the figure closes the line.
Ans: **1974.550** m³
